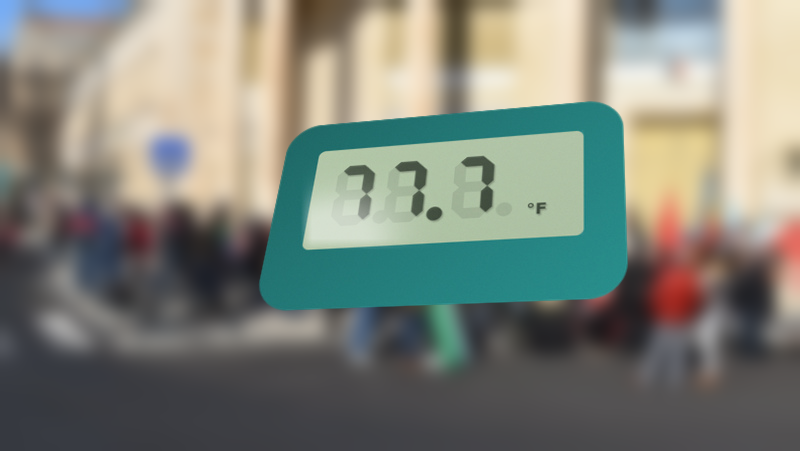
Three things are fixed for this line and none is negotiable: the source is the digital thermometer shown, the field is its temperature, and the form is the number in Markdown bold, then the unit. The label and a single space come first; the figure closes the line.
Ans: **77.7** °F
